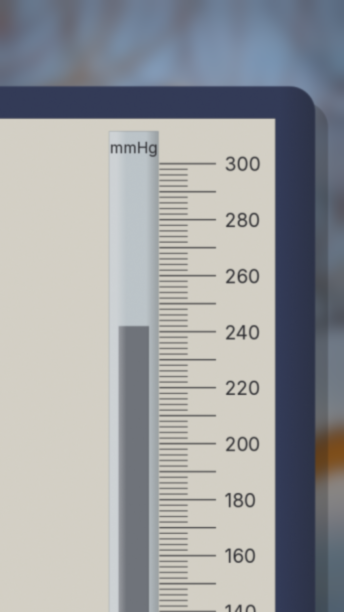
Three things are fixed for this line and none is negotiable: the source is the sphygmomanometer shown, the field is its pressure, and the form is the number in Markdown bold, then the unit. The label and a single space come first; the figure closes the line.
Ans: **242** mmHg
